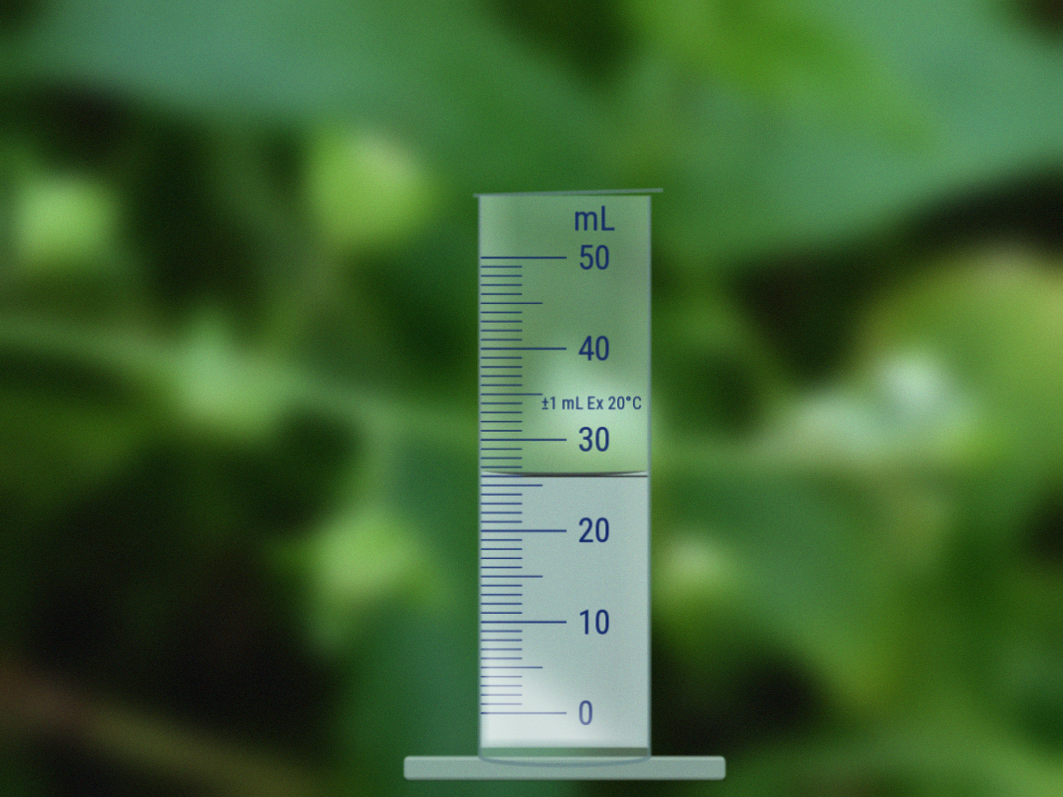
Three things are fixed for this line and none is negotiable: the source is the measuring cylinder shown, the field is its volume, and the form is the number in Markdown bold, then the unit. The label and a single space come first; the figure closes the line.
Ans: **26** mL
